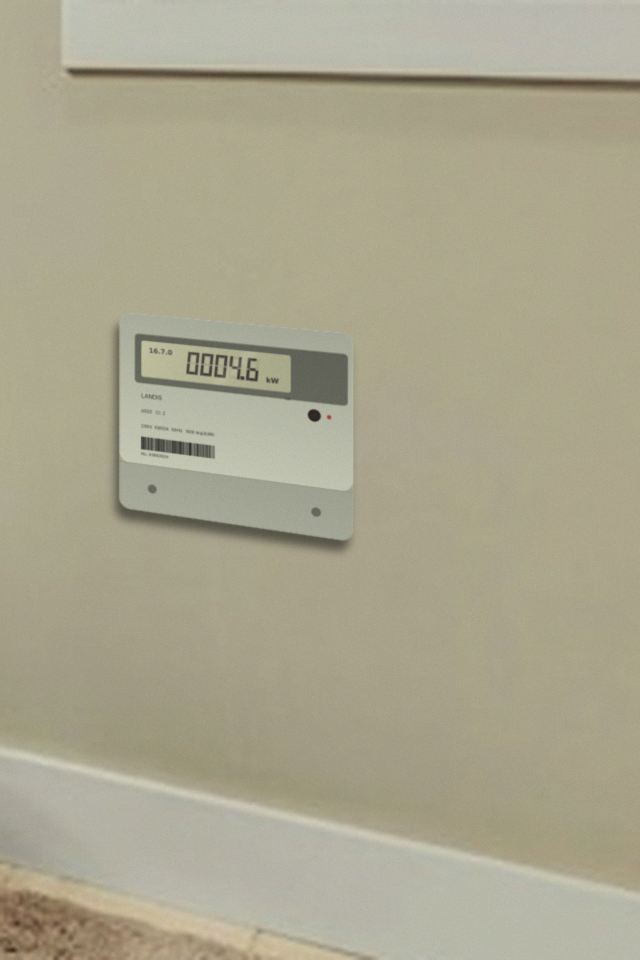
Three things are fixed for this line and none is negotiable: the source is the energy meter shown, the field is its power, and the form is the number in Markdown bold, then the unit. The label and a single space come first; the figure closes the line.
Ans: **4.6** kW
